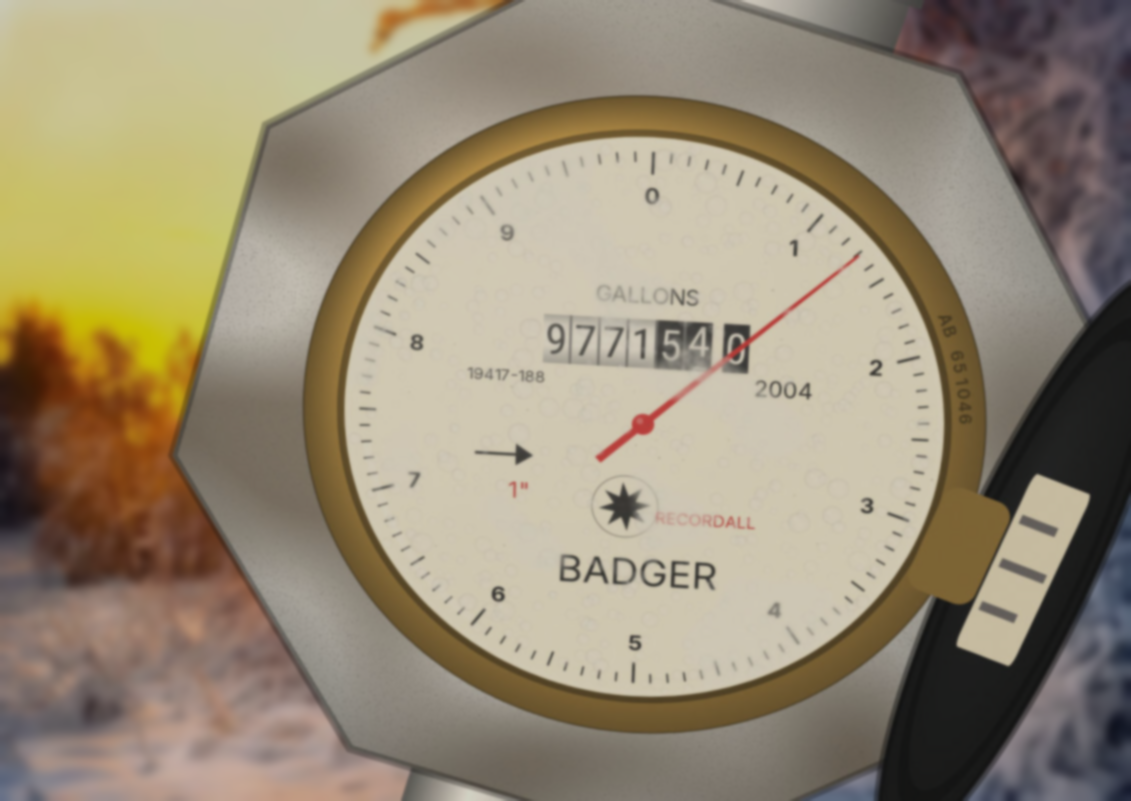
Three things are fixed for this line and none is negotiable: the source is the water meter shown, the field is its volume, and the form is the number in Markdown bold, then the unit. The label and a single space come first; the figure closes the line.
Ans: **9771541.3** gal
